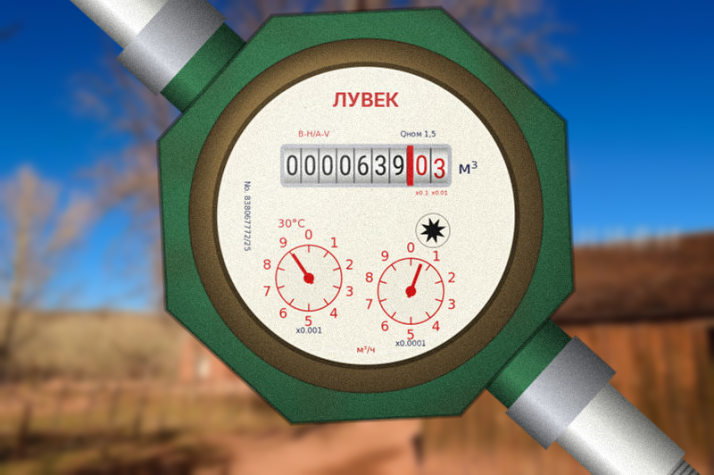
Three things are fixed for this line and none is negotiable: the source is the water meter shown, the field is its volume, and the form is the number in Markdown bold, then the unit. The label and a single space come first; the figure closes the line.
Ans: **639.0290** m³
